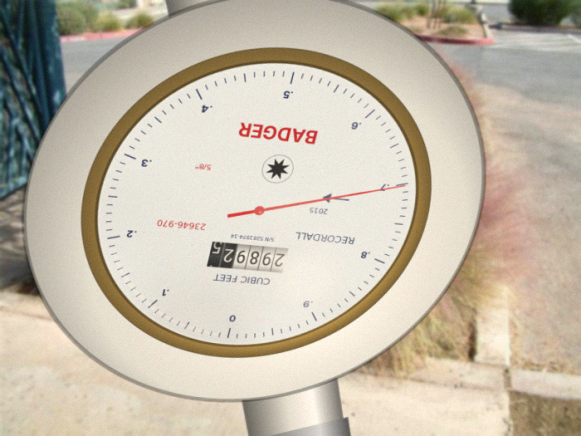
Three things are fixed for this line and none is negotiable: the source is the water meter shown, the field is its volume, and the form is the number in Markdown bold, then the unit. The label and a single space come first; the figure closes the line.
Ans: **298924.70** ft³
